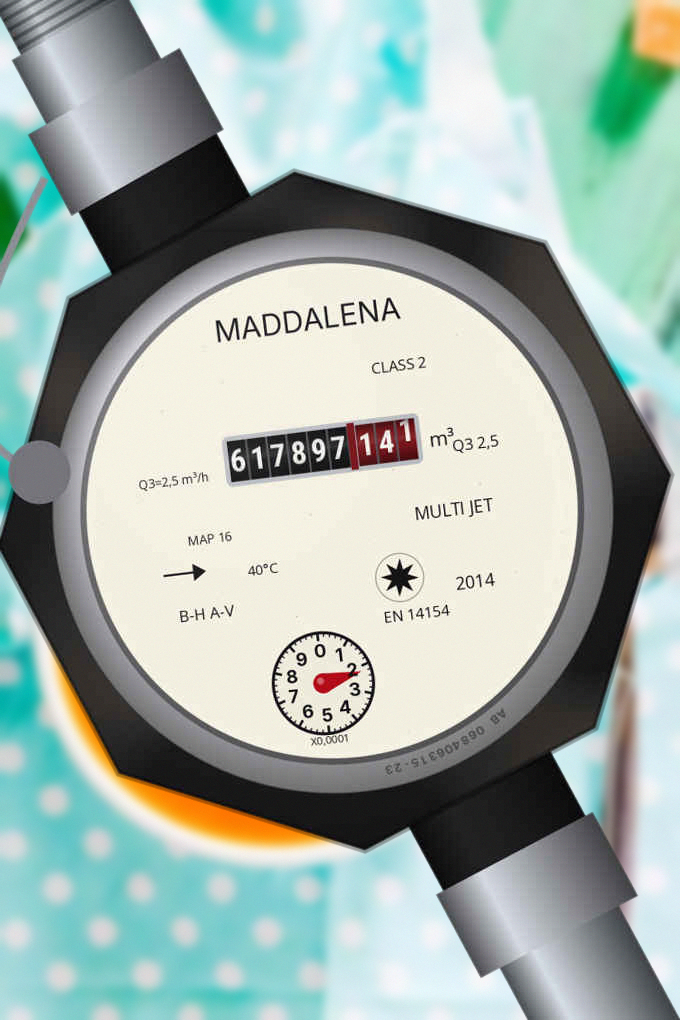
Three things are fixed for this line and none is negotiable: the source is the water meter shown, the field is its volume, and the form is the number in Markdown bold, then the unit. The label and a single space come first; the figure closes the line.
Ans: **617897.1412** m³
